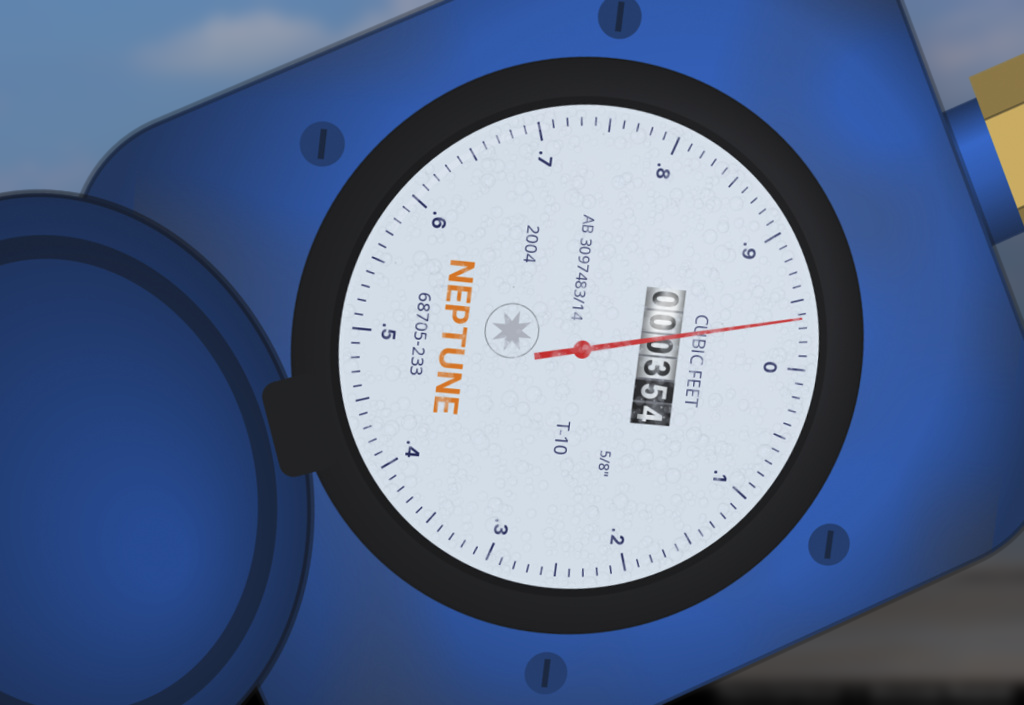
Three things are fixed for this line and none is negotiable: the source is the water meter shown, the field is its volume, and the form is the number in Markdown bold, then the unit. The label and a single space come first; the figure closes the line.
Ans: **353.96** ft³
